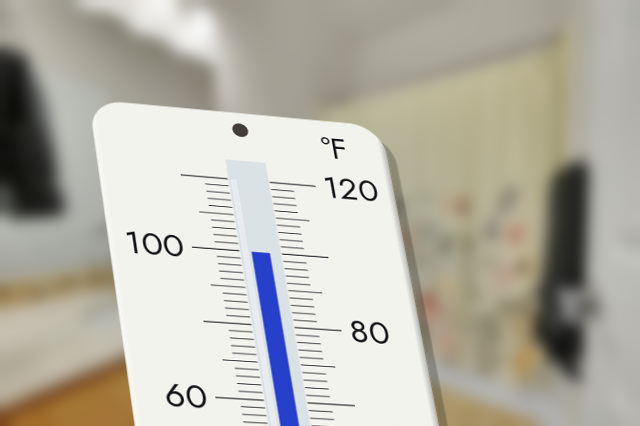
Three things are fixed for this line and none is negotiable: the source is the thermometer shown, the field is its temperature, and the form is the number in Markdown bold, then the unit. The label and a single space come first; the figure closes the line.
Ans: **100** °F
